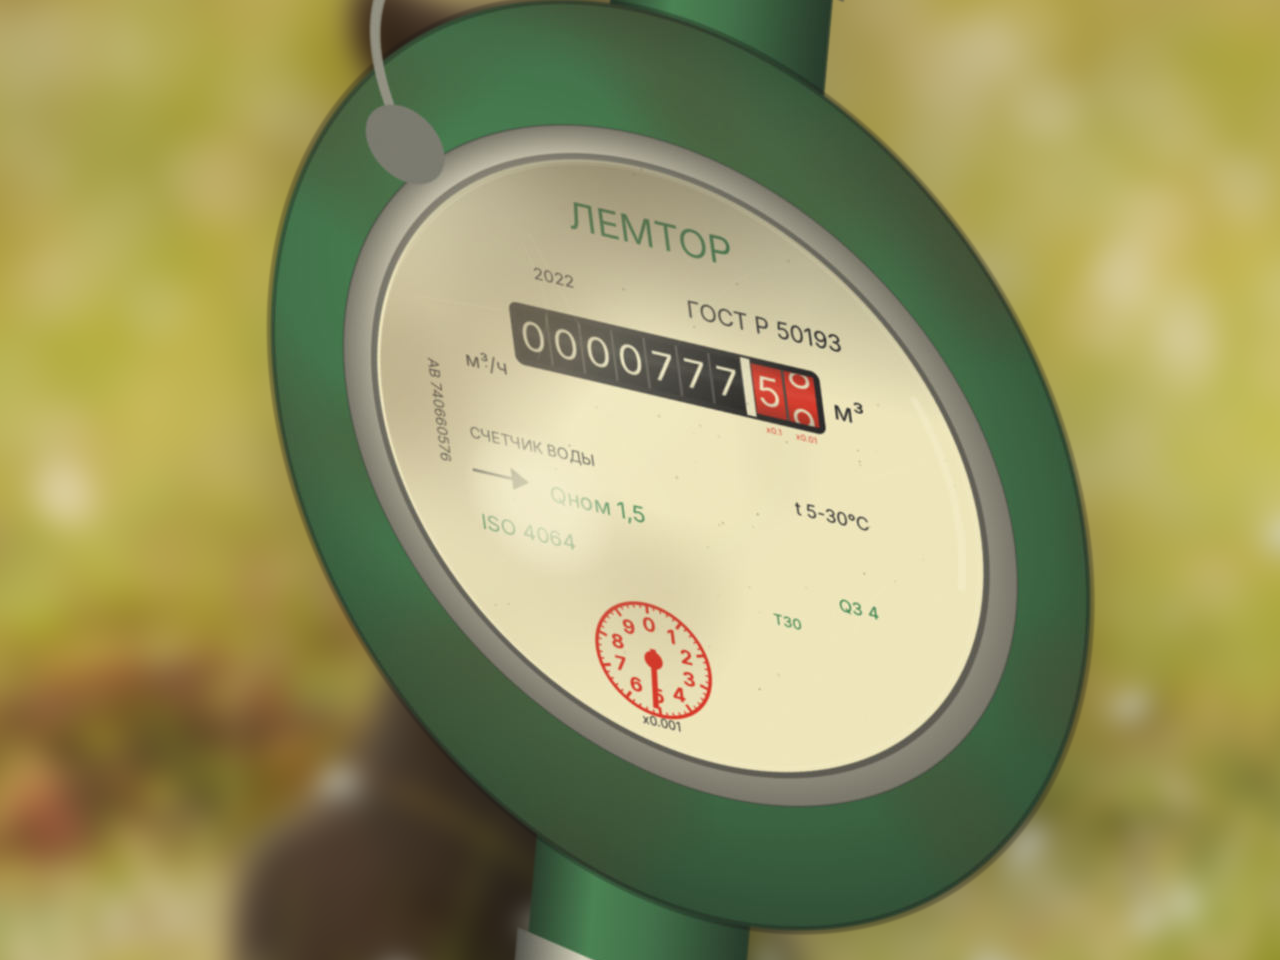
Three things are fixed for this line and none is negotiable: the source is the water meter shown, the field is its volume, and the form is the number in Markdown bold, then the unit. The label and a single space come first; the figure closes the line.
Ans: **777.585** m³
